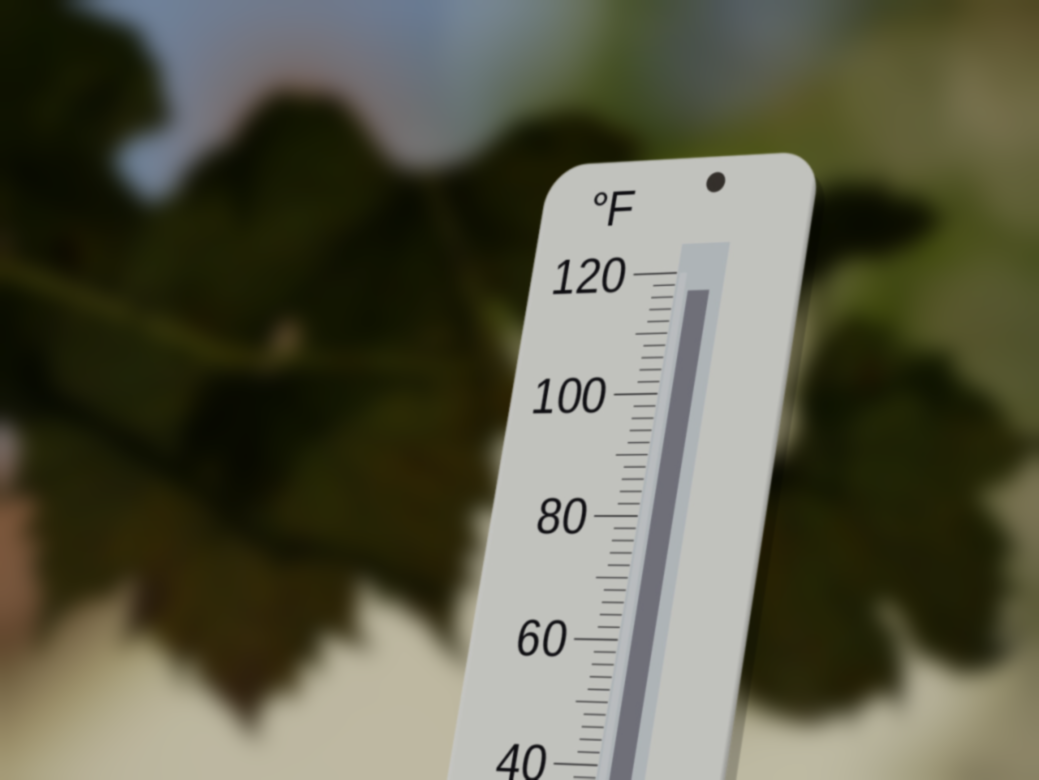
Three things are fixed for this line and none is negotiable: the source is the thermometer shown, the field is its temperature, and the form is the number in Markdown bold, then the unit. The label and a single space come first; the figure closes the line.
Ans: **117** °F
